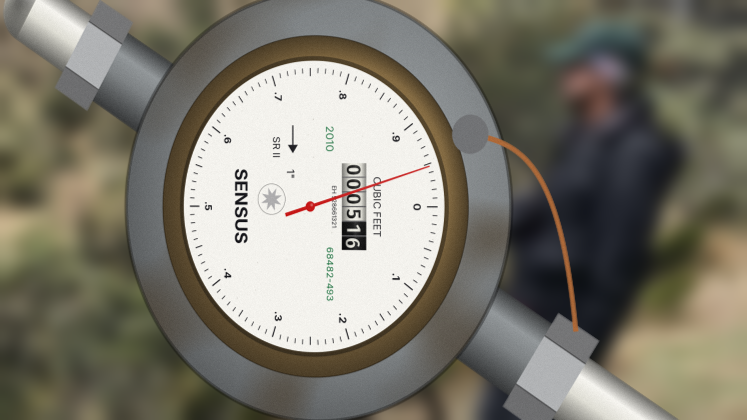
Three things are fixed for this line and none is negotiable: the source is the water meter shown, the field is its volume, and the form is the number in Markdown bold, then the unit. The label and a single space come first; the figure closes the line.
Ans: **515.95** ft³
